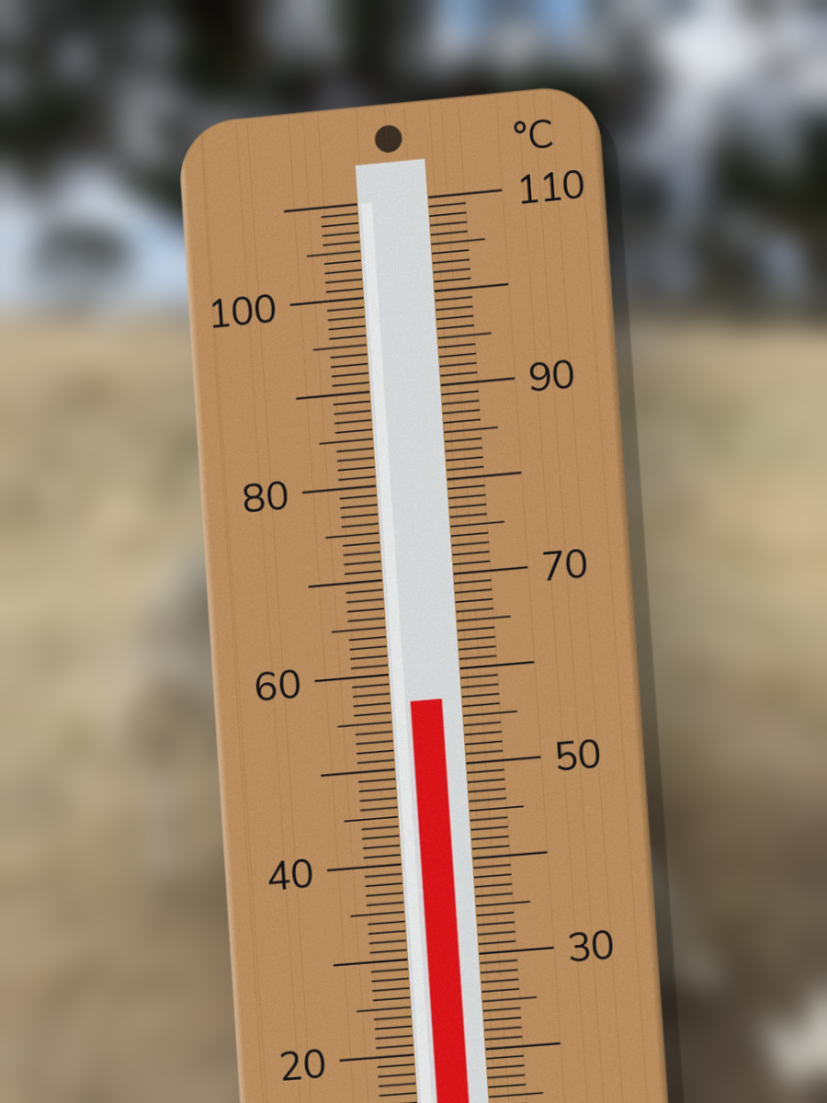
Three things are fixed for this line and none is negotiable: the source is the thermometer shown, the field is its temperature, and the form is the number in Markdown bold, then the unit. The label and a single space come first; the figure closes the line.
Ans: **57** °C
